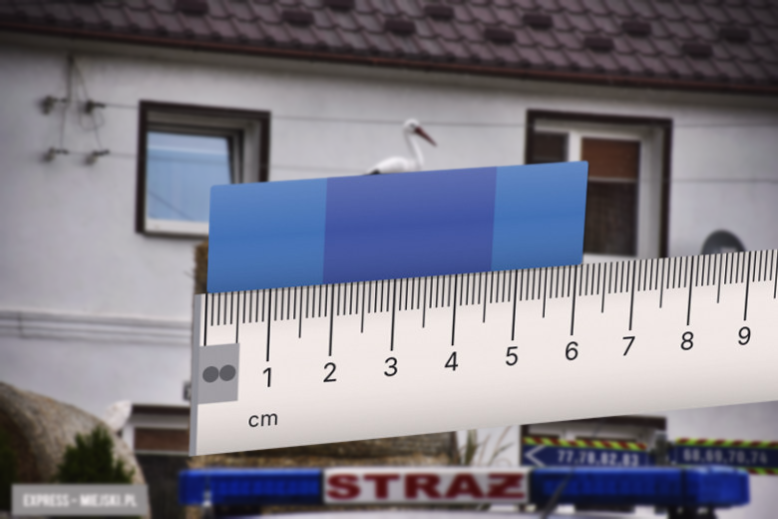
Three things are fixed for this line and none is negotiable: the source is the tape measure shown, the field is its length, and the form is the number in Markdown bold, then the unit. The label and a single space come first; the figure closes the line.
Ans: **6.1** cm
